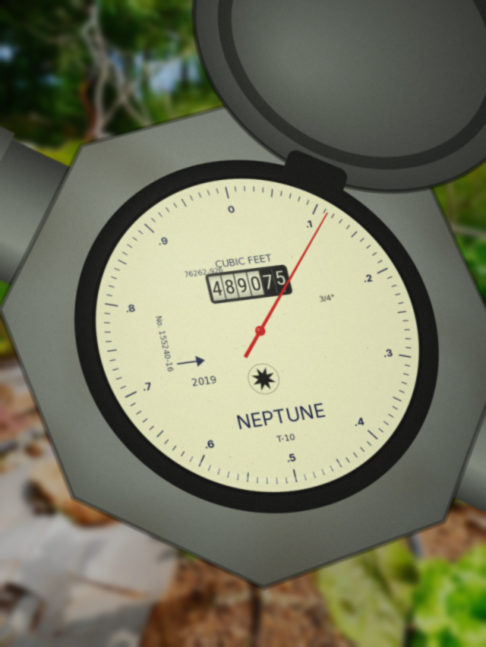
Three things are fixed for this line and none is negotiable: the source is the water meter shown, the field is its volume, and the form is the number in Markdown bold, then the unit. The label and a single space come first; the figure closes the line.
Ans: **489075.11** ft³
